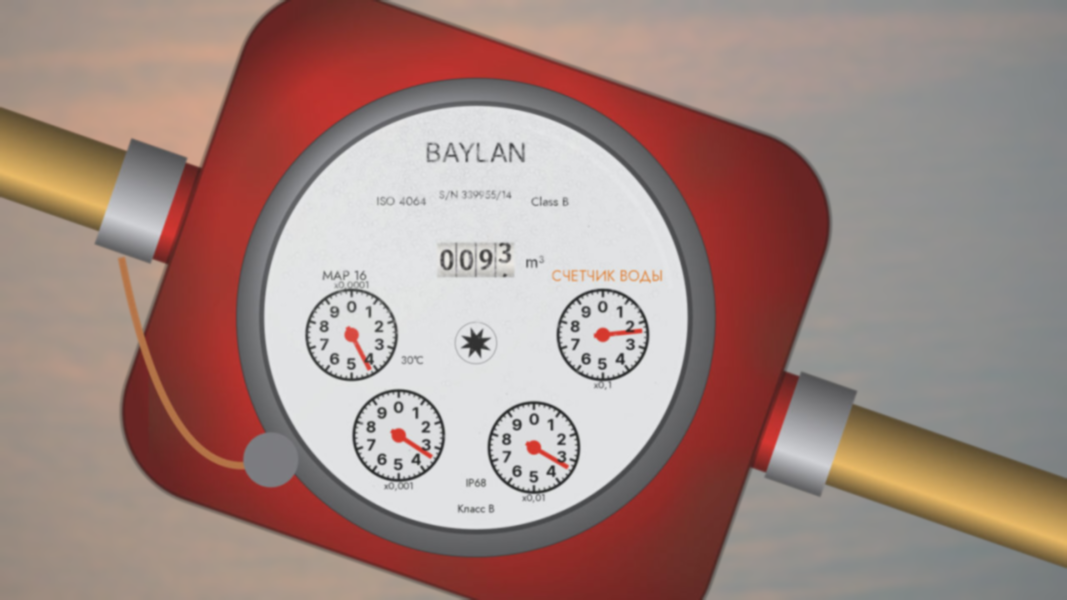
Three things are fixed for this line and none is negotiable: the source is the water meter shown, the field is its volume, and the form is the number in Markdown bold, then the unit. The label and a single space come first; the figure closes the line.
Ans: **93.2334** m³
